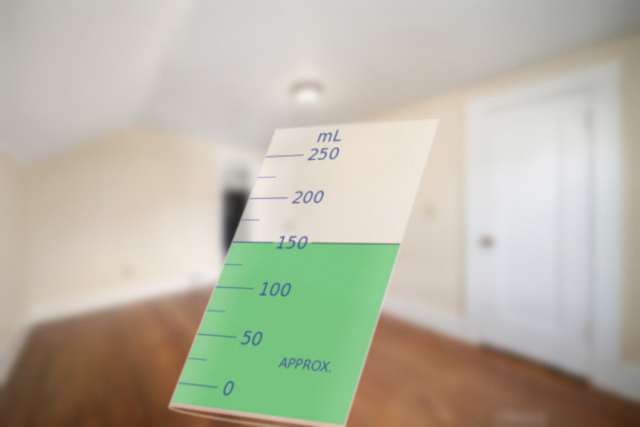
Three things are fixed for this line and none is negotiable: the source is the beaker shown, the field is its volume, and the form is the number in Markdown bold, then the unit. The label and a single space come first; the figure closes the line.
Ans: **150** mL
